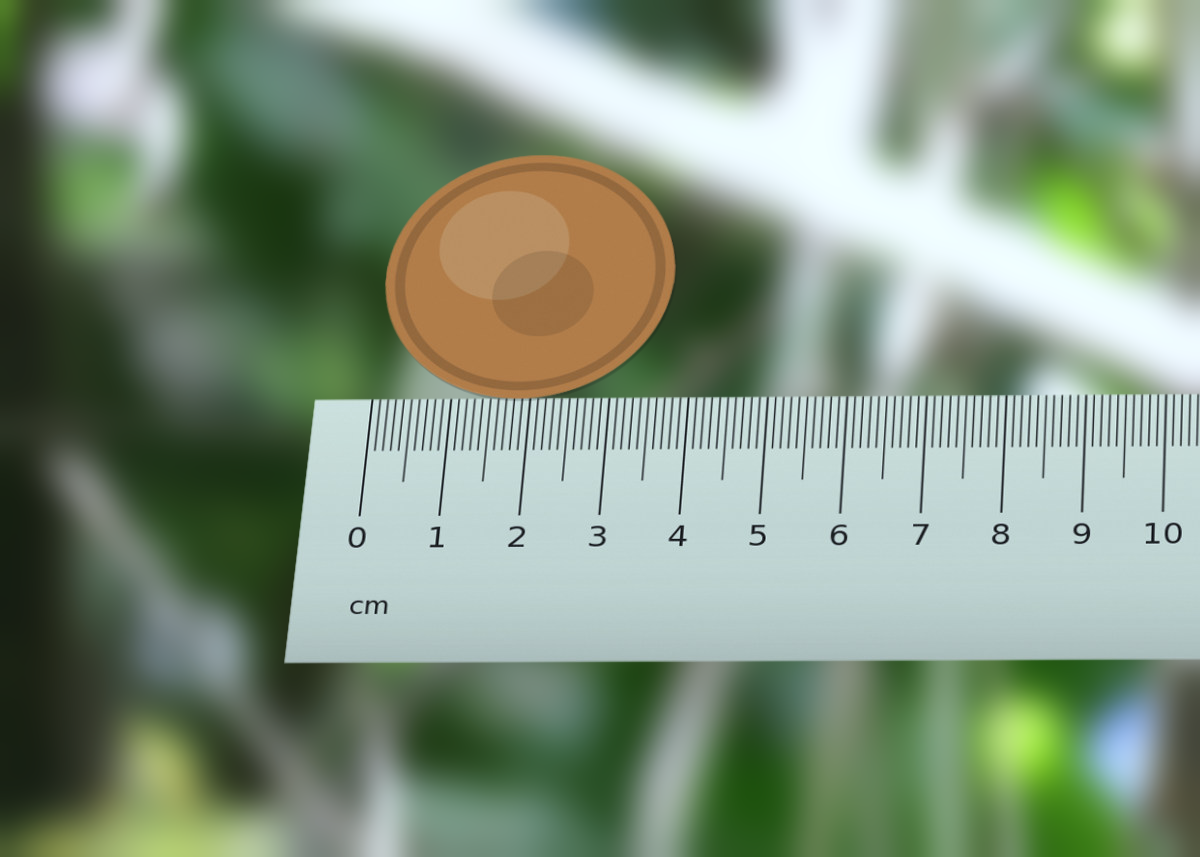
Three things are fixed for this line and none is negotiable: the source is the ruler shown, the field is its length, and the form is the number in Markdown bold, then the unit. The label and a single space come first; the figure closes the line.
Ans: **3.7** cm
